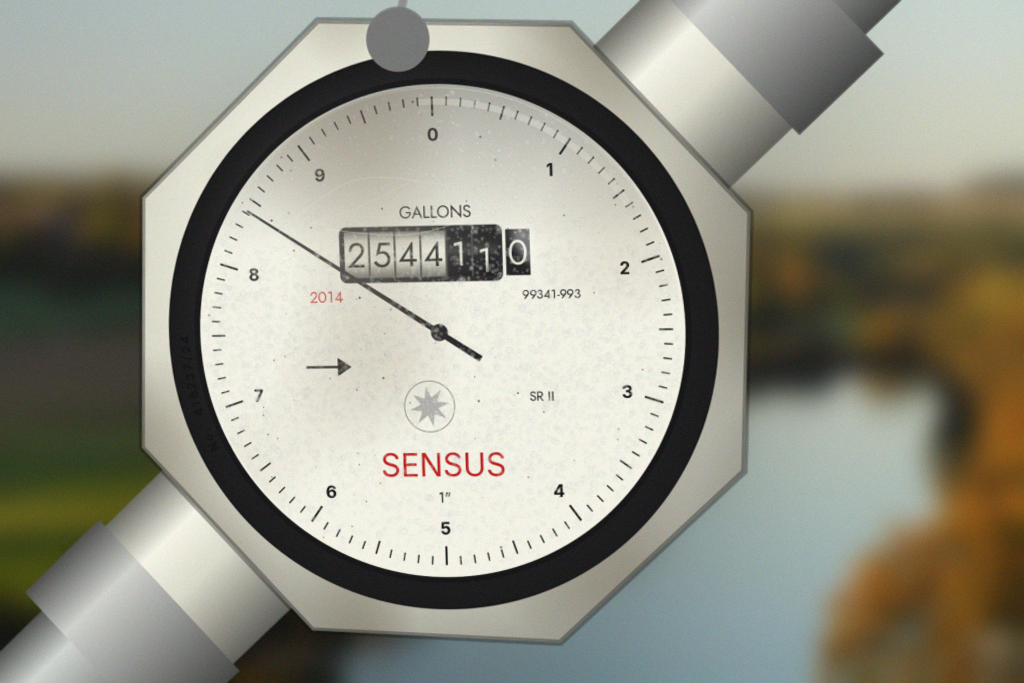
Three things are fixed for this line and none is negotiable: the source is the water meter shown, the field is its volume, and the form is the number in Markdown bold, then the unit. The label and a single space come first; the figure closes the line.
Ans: **2544108.4** gal
